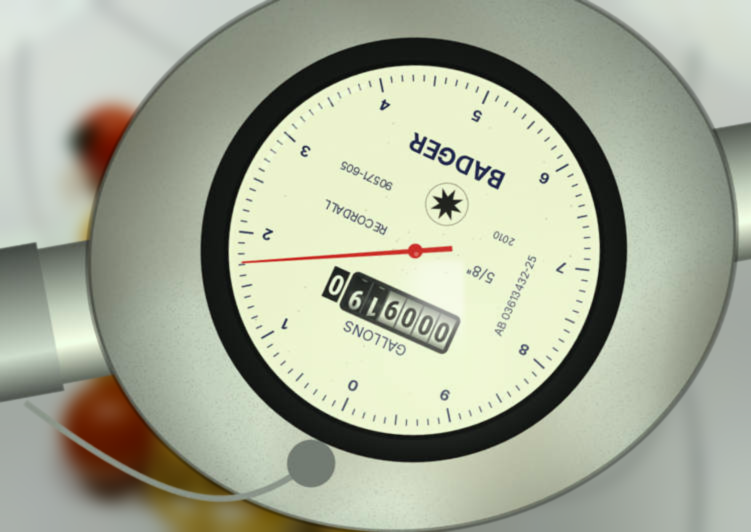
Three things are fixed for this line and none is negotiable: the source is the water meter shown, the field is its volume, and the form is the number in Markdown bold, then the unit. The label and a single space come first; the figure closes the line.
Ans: **9191.7** gal
